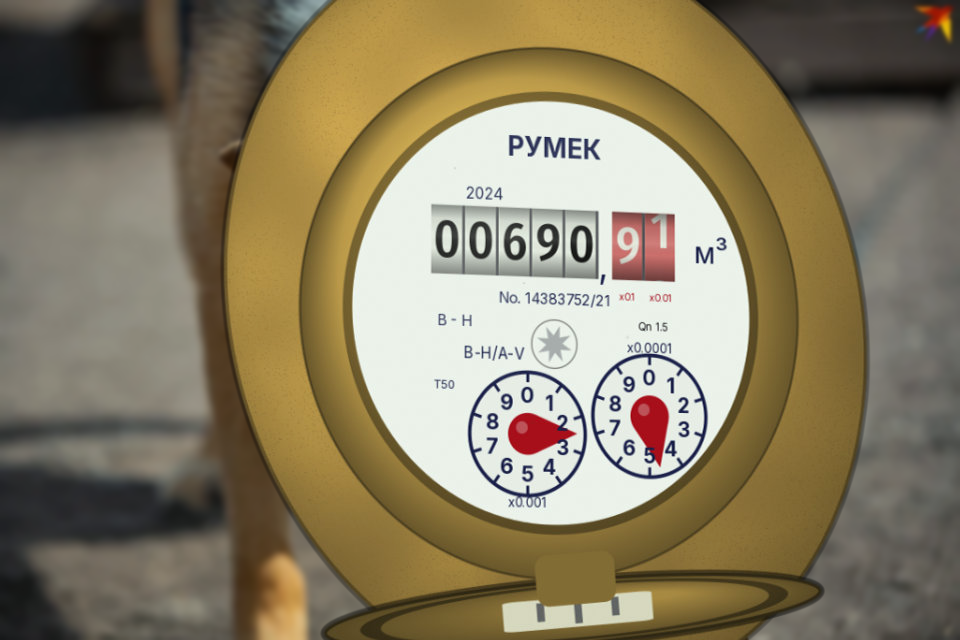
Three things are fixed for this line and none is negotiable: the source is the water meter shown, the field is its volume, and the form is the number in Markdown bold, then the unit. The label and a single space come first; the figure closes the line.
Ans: **690.9124** m³
